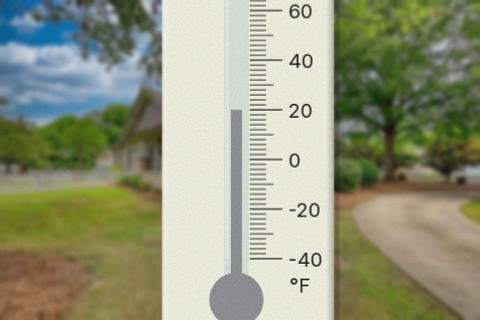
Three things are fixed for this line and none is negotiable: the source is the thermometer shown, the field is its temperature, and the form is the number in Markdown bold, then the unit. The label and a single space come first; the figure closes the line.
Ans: **20** °F
